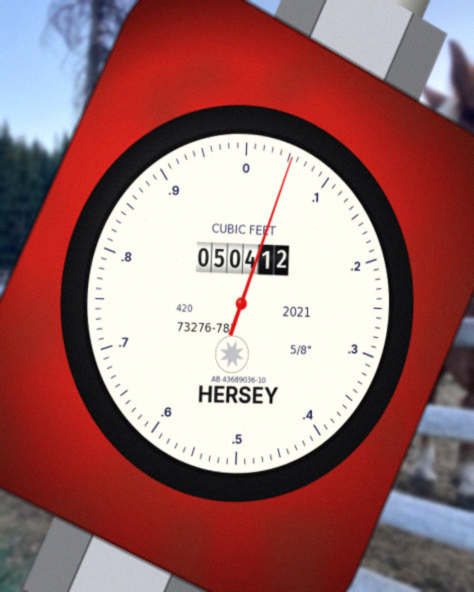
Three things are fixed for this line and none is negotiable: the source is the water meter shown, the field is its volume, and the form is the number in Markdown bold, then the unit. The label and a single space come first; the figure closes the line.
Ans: **50412.05** ft³
